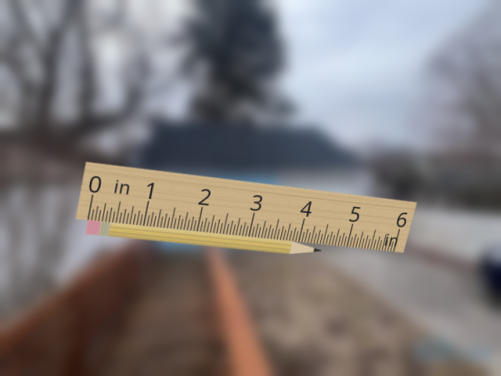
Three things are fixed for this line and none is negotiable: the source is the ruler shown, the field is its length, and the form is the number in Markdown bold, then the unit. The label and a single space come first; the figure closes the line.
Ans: **4.5** in
